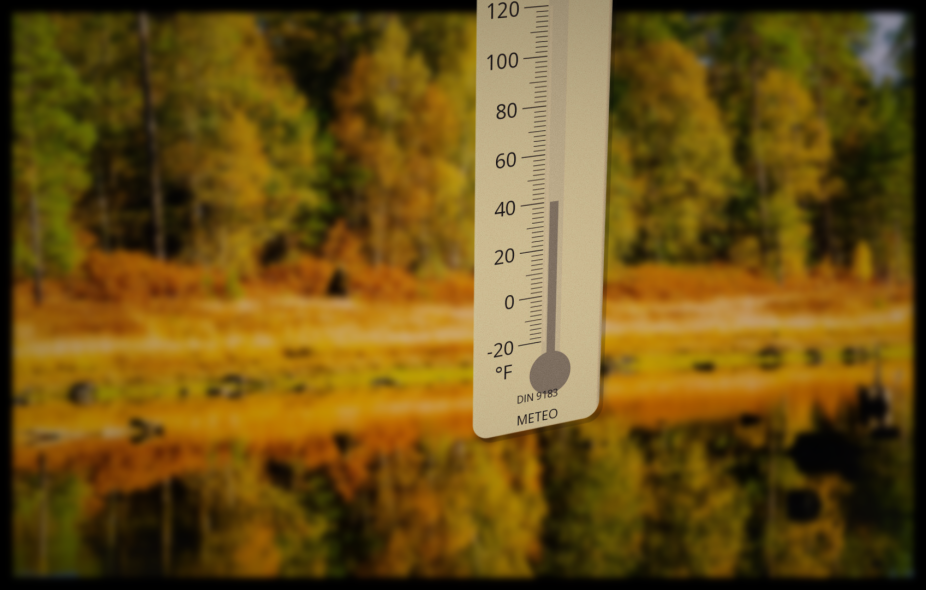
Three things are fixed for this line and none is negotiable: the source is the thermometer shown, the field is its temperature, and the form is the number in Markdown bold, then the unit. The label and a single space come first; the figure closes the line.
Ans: **40** °F
